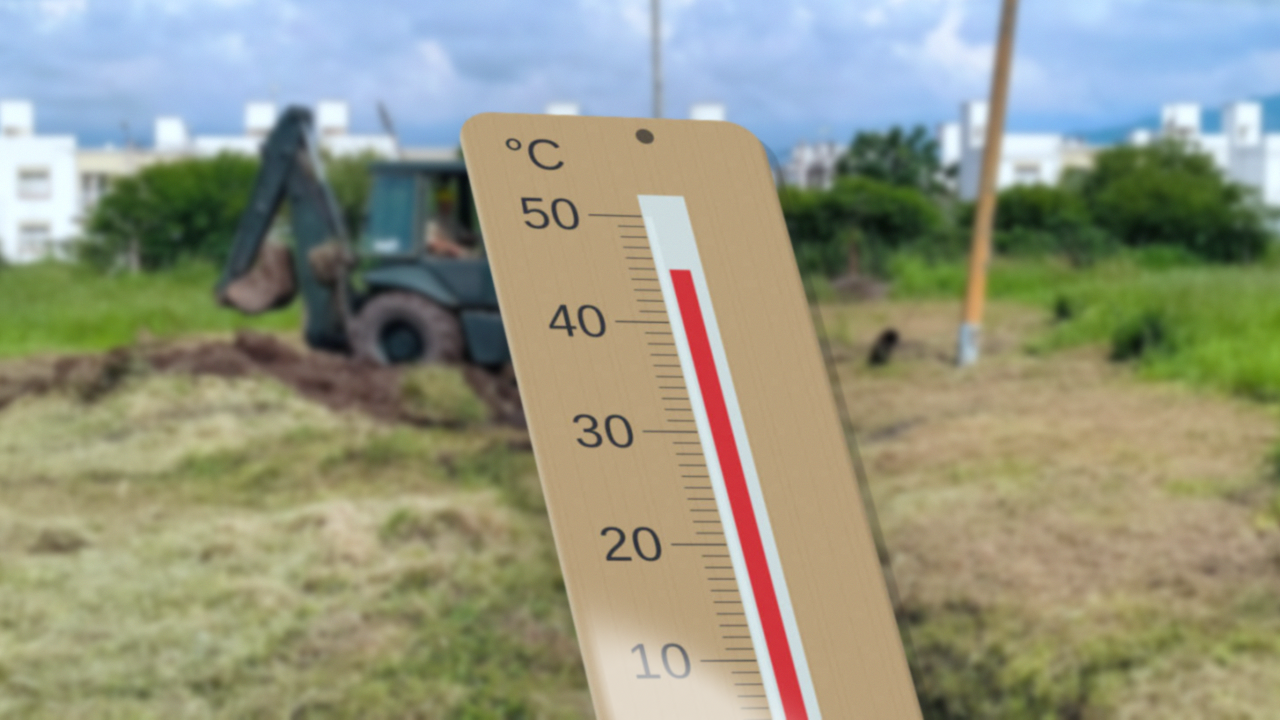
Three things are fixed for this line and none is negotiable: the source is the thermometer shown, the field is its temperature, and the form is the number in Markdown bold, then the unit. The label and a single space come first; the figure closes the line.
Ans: **45** °C
